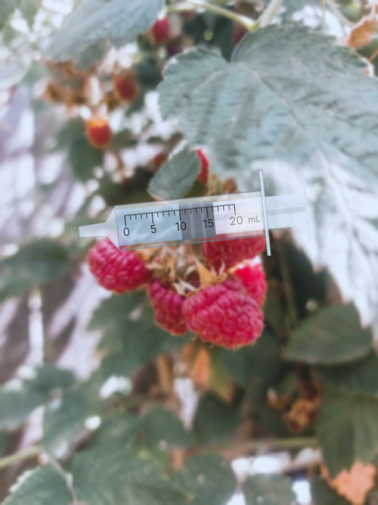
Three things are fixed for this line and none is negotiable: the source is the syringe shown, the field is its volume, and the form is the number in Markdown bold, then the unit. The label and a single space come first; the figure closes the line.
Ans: **10** mL
